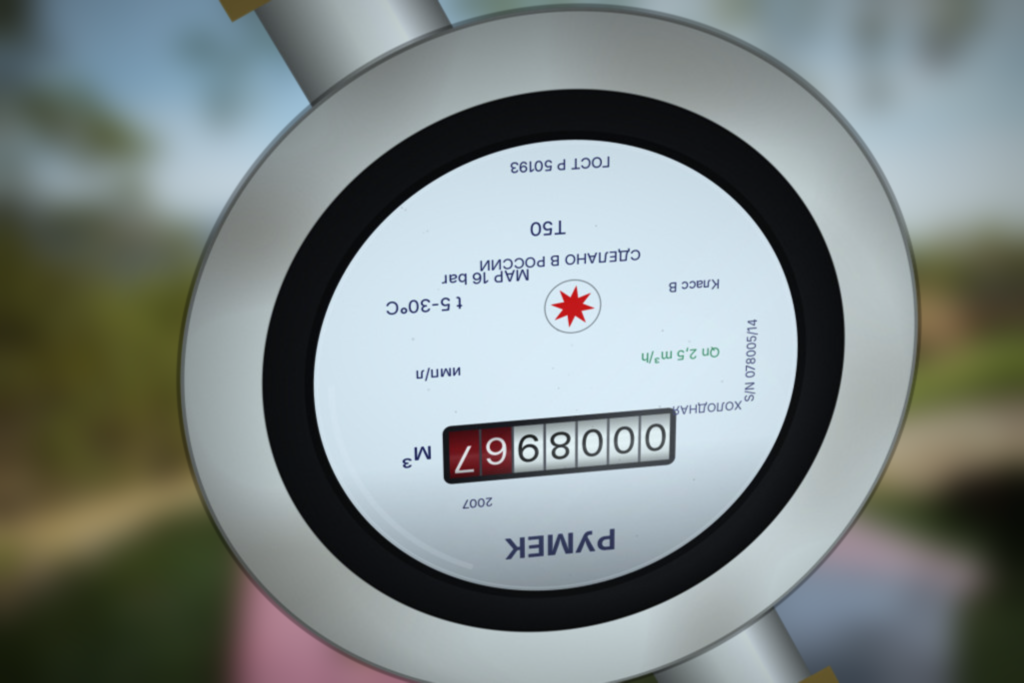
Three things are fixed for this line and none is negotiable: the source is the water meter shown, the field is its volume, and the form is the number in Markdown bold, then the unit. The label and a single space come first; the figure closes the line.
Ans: **89.67** m³
